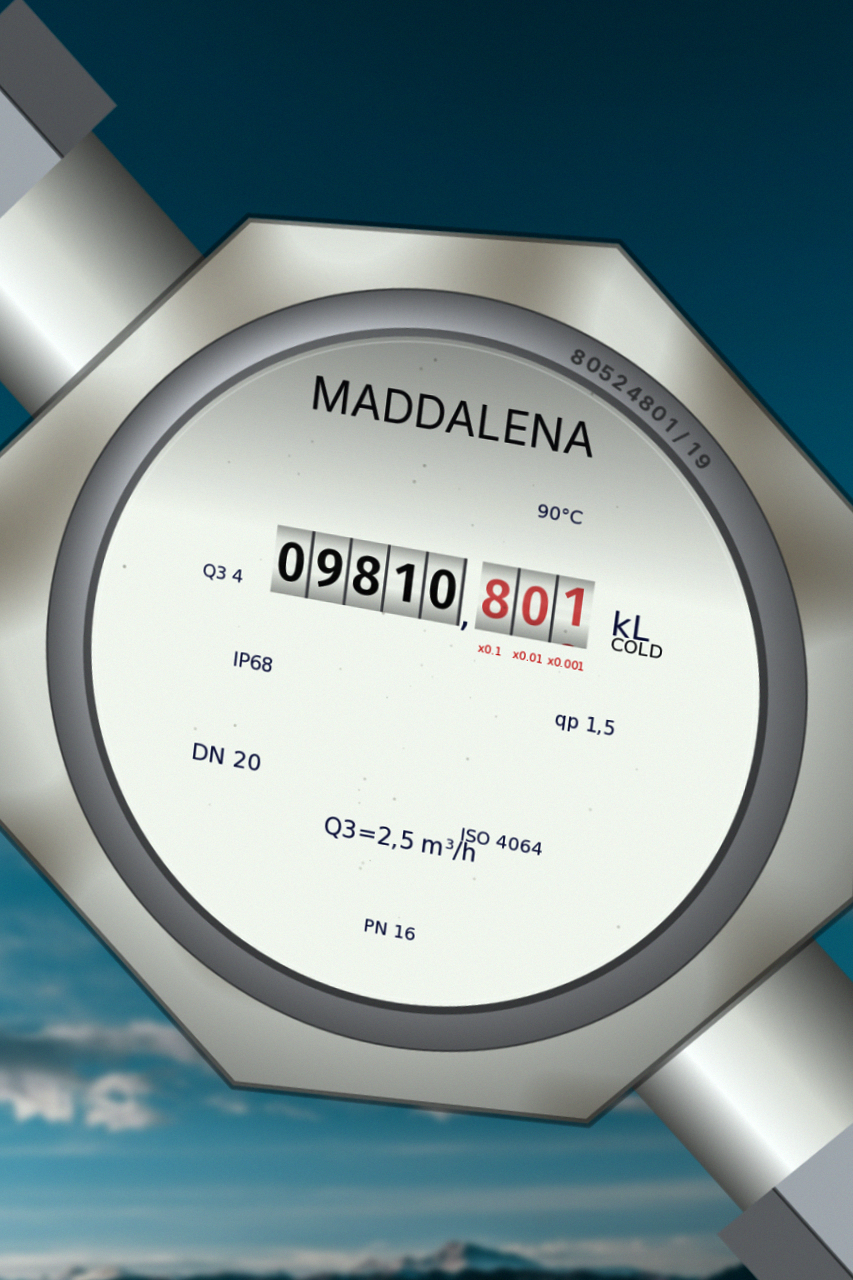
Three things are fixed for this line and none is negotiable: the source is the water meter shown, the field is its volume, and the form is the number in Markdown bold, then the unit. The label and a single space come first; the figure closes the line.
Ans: **9810.801** kL
